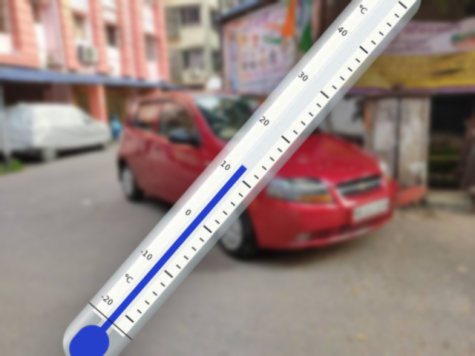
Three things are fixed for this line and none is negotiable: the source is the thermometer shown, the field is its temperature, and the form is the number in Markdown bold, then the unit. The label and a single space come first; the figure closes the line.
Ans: **12** °C
